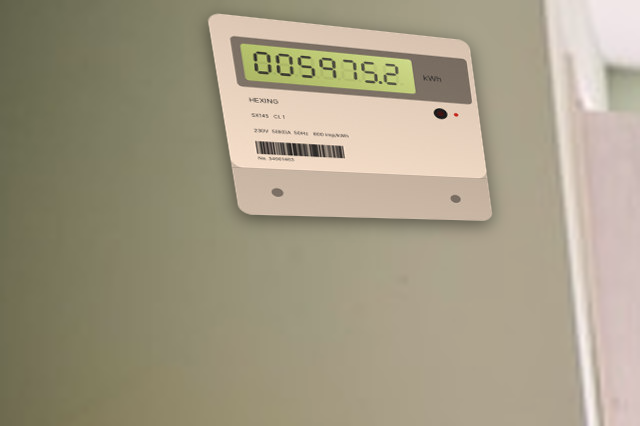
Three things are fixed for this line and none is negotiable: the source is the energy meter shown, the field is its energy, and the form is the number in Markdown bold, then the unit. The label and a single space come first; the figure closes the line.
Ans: **5975.2** kWh
